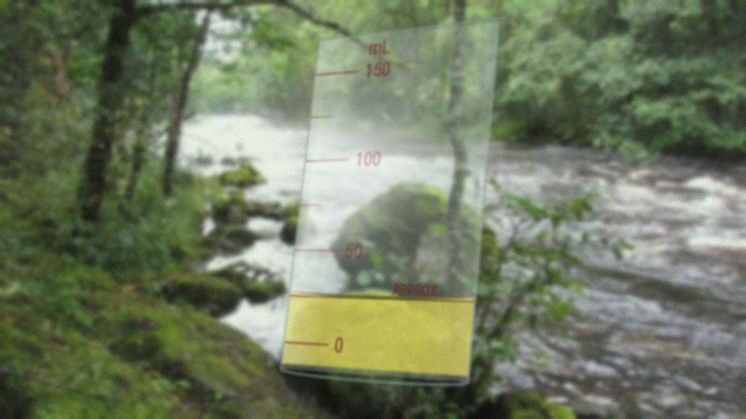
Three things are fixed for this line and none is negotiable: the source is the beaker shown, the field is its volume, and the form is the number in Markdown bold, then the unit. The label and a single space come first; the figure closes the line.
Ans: **25** mL
